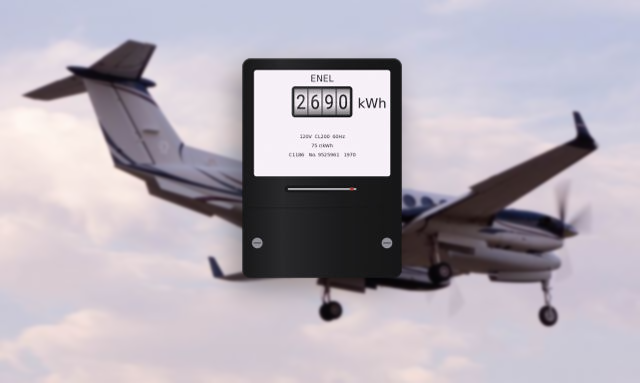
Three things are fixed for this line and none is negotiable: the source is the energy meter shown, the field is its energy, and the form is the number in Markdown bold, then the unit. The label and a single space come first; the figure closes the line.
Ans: **2690** kWh
